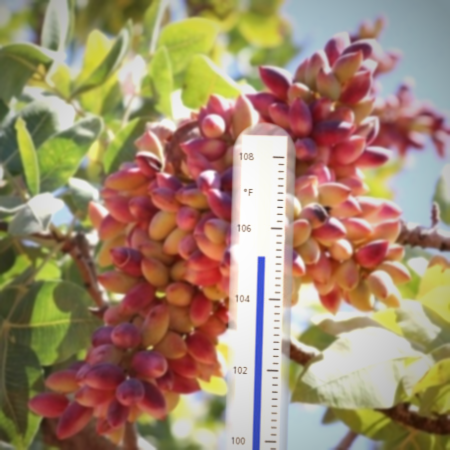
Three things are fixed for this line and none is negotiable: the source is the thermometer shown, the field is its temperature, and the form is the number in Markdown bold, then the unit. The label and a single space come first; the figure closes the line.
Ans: **105.2** °F
